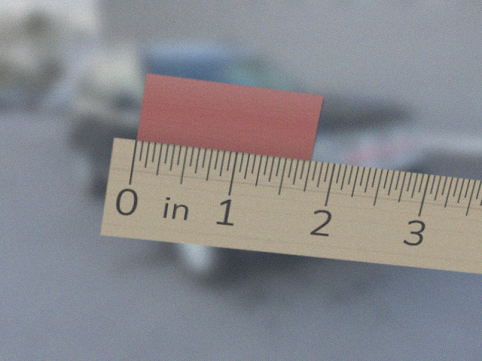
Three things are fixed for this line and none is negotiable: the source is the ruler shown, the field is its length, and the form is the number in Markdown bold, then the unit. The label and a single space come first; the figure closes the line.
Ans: **1.75** in
